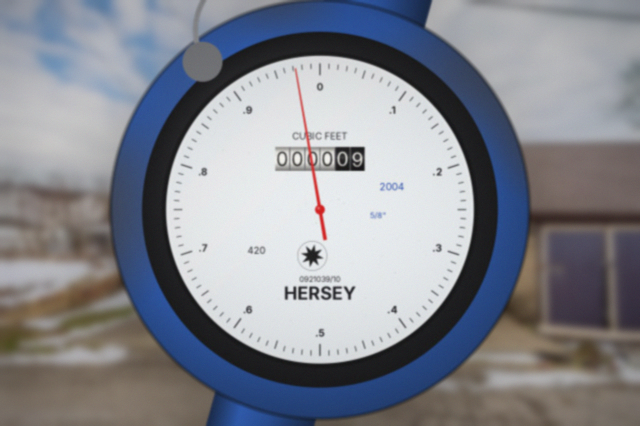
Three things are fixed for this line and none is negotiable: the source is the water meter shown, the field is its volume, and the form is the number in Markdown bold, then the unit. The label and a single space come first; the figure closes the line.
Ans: **8.97** ft³
